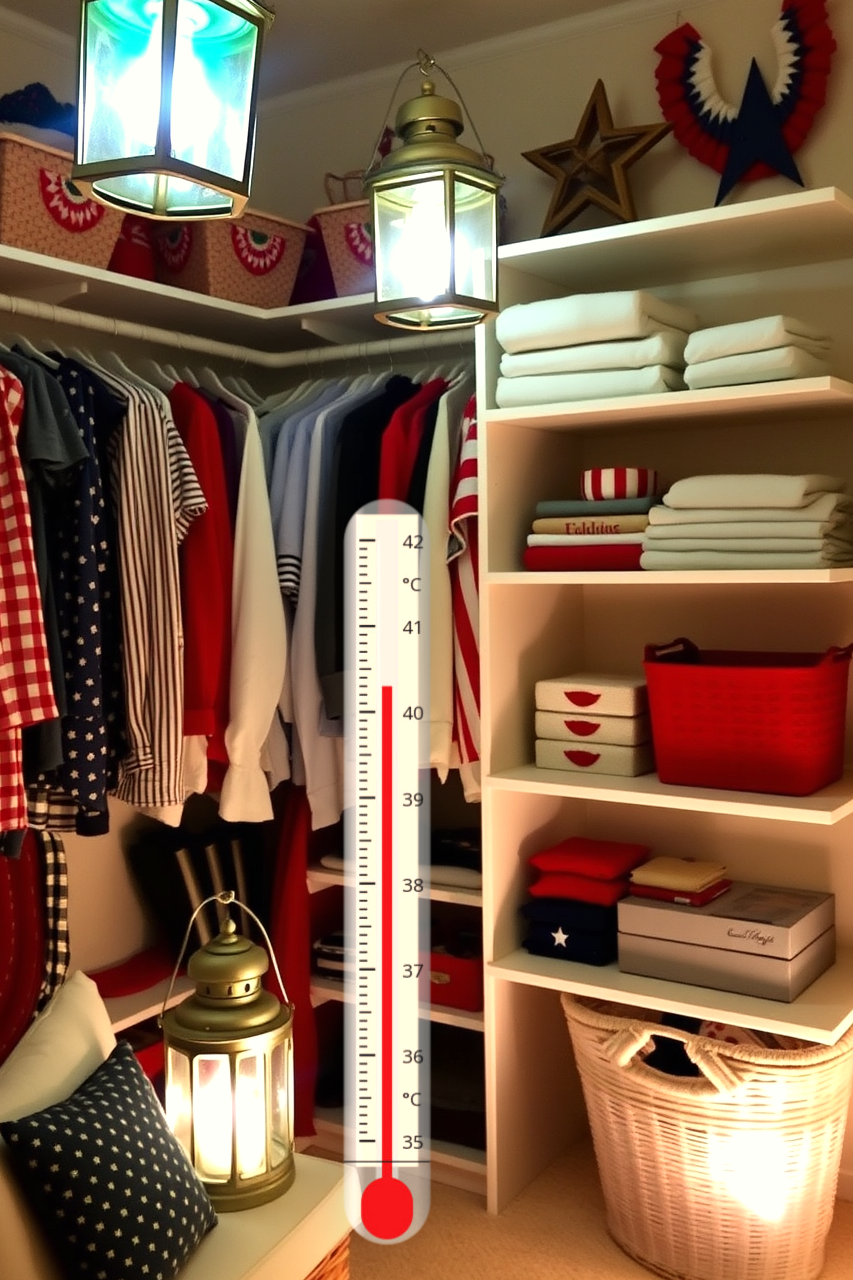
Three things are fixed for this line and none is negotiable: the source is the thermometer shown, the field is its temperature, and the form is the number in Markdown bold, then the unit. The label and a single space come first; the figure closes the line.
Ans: **40.3** °C
